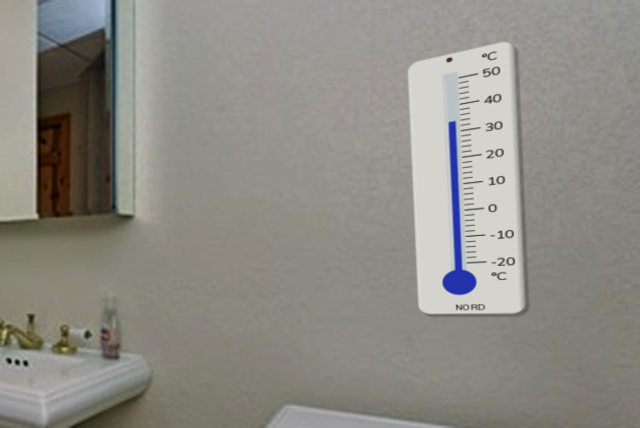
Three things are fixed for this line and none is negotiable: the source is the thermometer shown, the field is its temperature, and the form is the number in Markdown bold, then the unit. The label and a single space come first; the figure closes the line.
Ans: **34** °C
